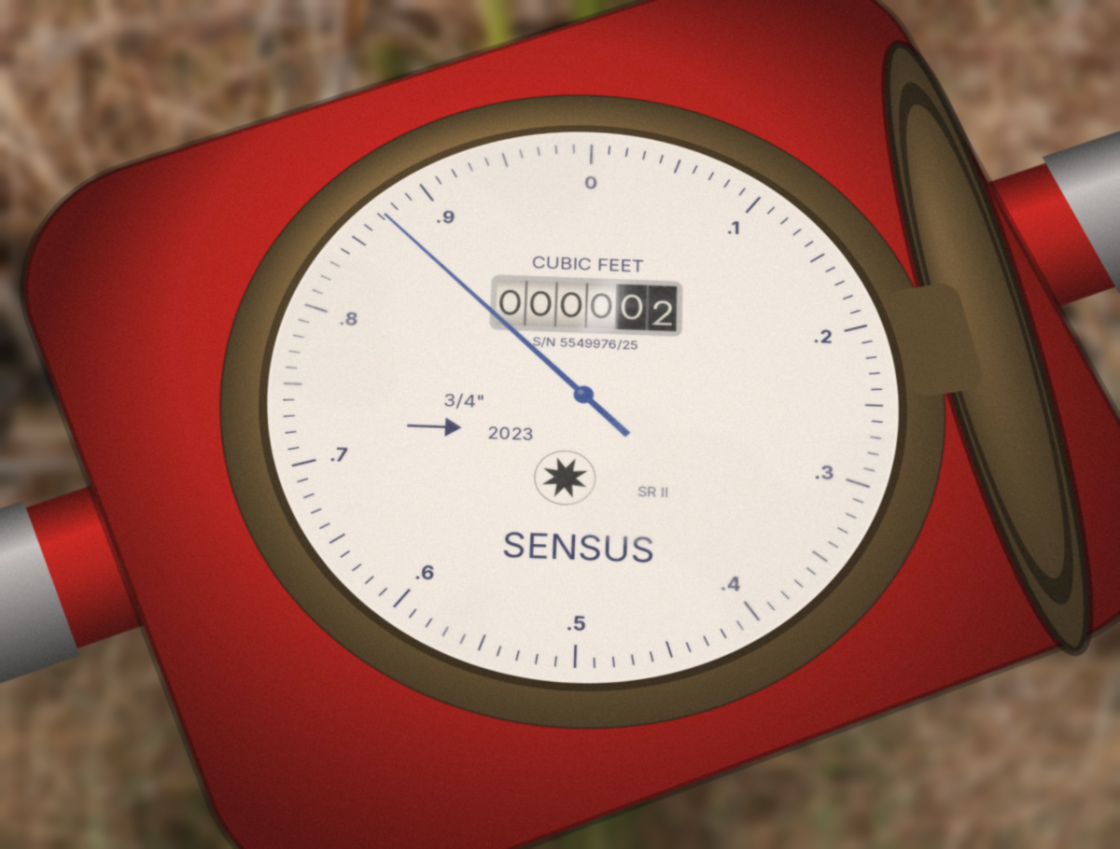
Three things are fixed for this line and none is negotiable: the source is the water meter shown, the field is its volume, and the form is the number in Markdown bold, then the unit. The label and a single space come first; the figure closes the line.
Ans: **1.87** ft³
